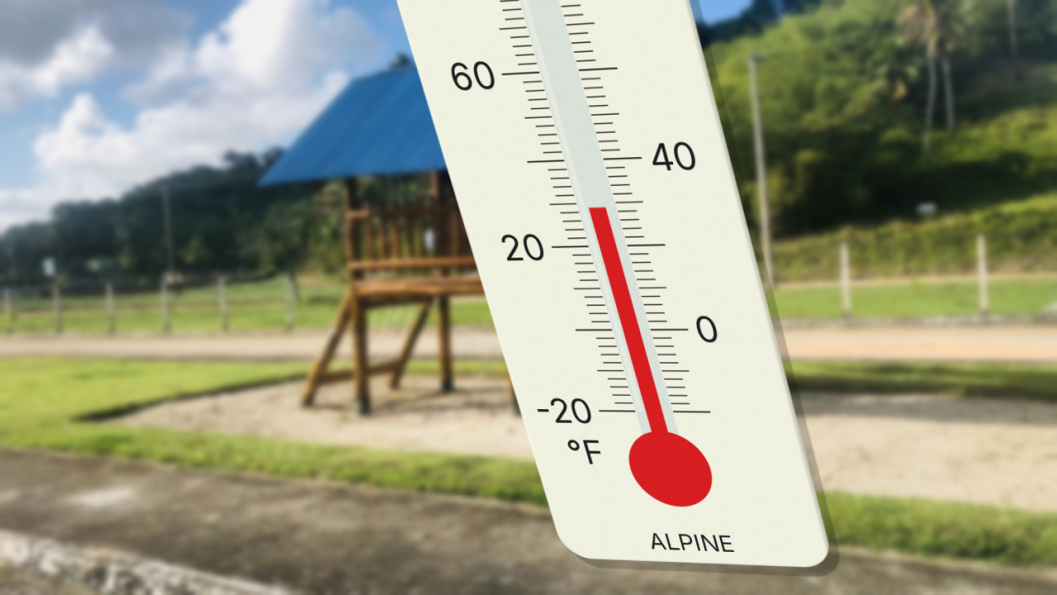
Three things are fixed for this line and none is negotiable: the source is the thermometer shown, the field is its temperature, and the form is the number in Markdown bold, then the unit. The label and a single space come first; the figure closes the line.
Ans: **29** °F
